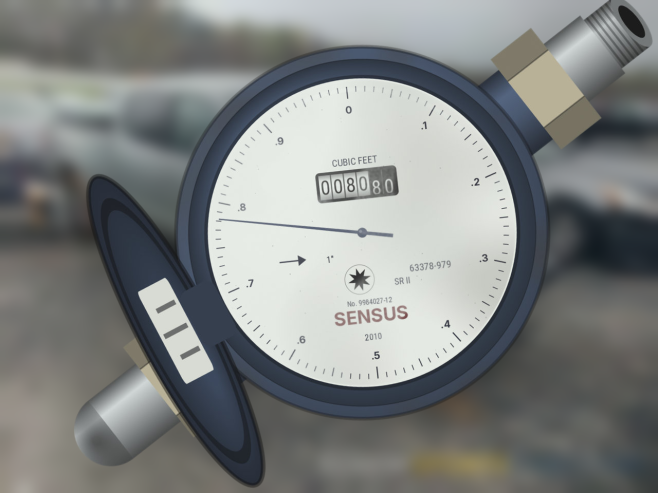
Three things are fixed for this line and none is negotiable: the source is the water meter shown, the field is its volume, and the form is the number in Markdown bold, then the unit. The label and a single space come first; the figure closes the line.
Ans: **8079.78** ft³
